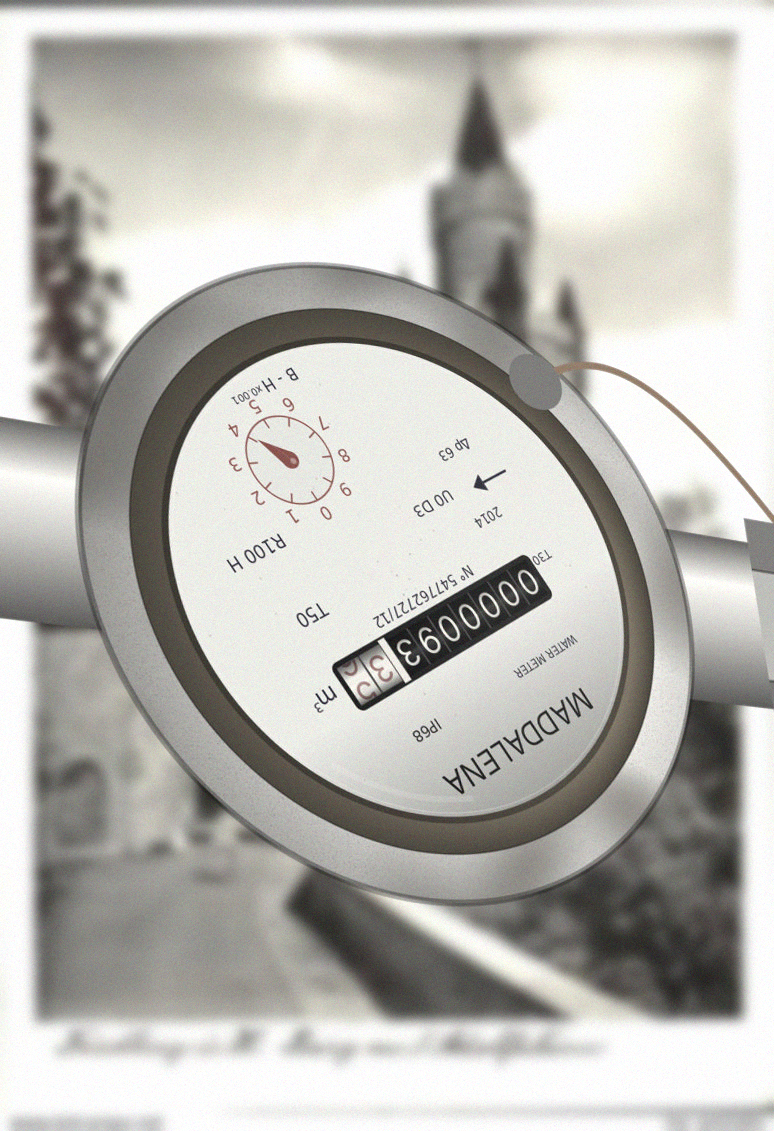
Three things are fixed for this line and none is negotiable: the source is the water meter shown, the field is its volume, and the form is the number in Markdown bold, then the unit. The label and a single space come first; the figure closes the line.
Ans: **93.354** m³
